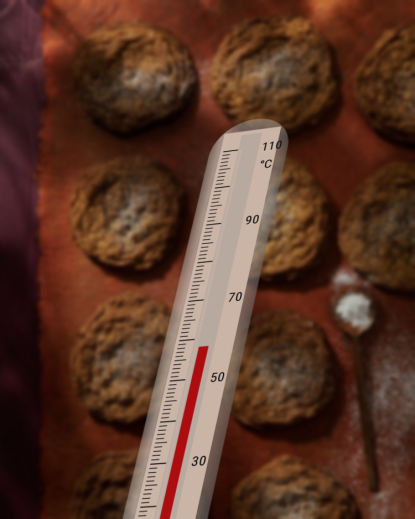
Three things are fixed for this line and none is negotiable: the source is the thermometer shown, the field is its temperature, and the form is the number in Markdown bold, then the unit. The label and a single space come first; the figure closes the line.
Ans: **58** °C
